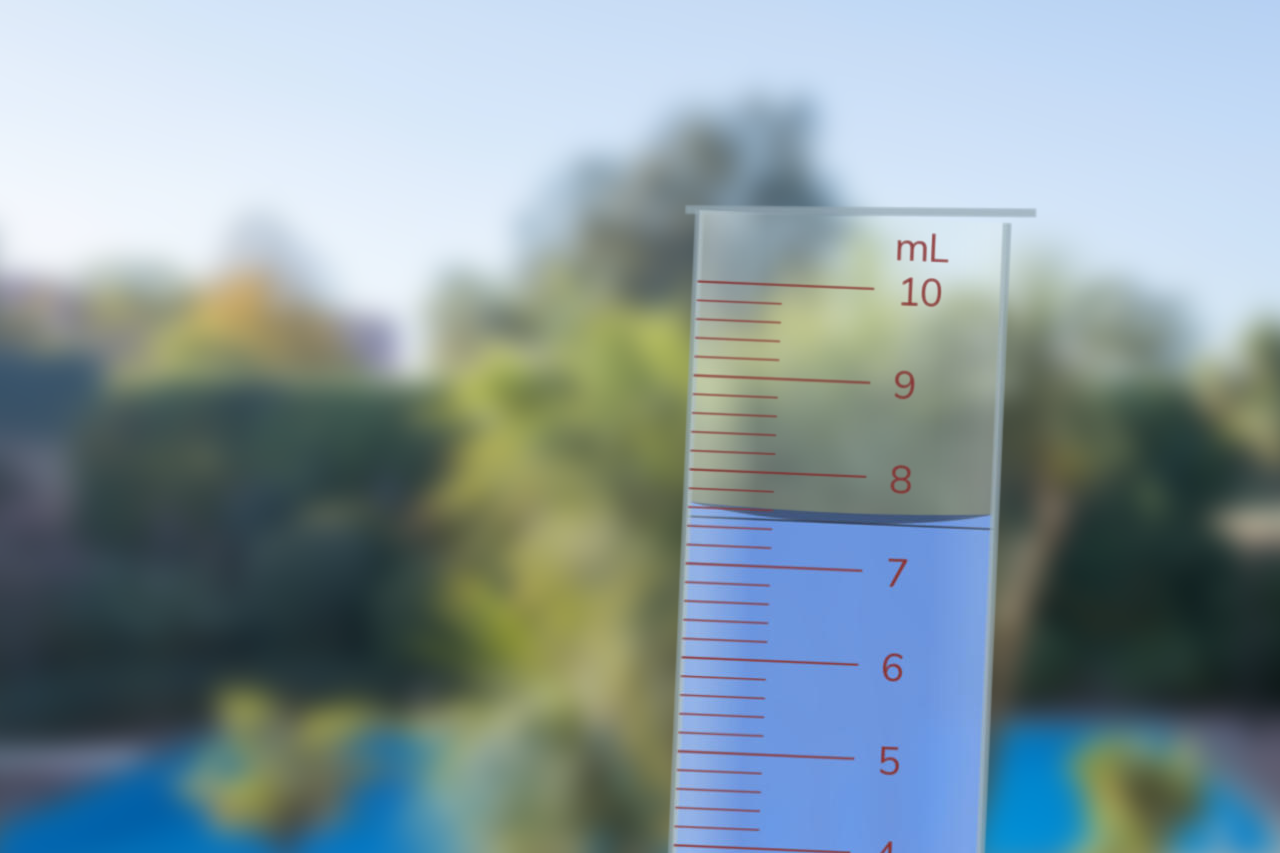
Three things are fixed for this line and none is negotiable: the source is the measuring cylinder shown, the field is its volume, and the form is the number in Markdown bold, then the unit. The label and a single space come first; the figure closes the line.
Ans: **7.5** mL
